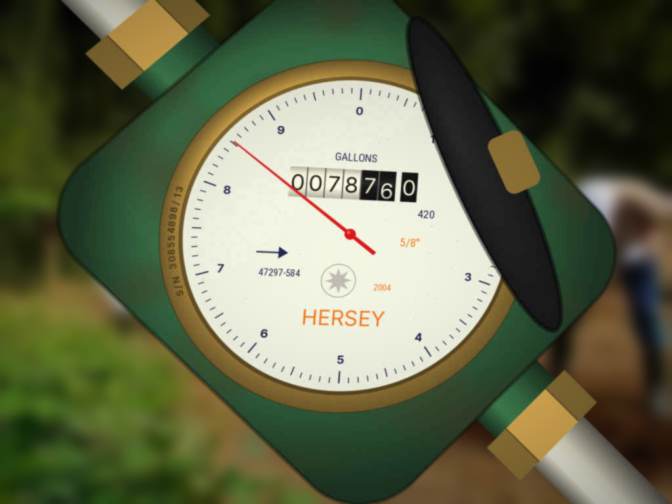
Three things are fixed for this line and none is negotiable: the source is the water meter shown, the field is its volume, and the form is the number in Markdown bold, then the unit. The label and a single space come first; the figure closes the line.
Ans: **78758.5** gal
